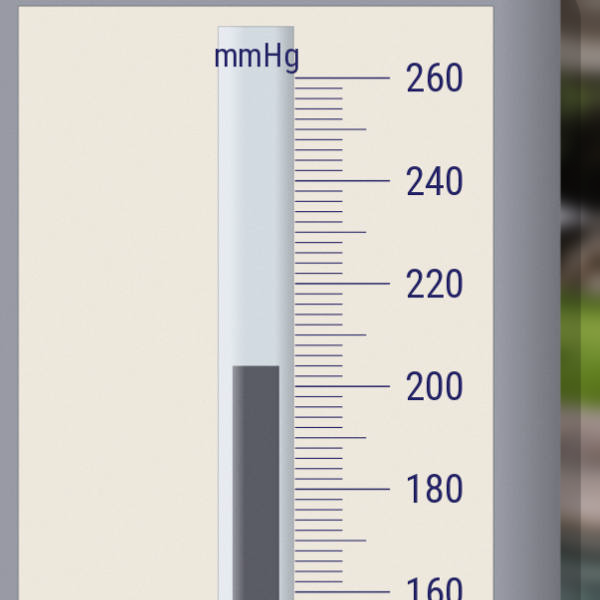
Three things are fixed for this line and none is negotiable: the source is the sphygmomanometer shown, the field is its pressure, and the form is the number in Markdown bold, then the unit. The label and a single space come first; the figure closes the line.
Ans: **204** mmHg
